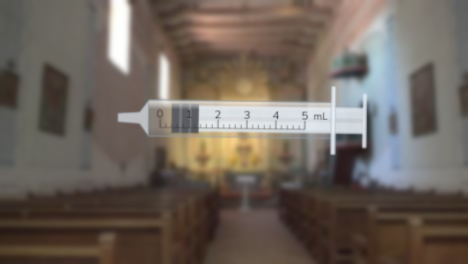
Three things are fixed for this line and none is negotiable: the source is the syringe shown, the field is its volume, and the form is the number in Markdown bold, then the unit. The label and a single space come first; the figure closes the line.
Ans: **0.4** mL
